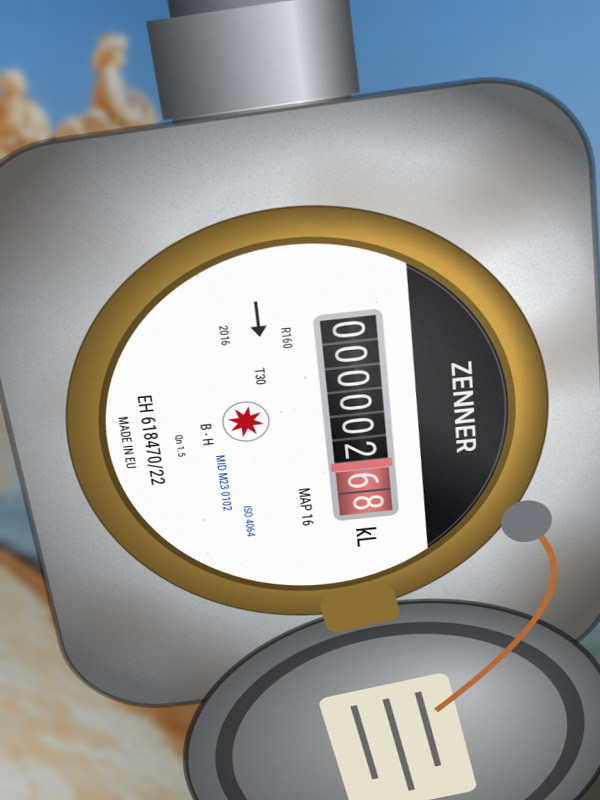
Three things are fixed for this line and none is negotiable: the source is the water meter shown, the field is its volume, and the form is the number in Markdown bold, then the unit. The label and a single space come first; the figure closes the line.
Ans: **2.68** kL
